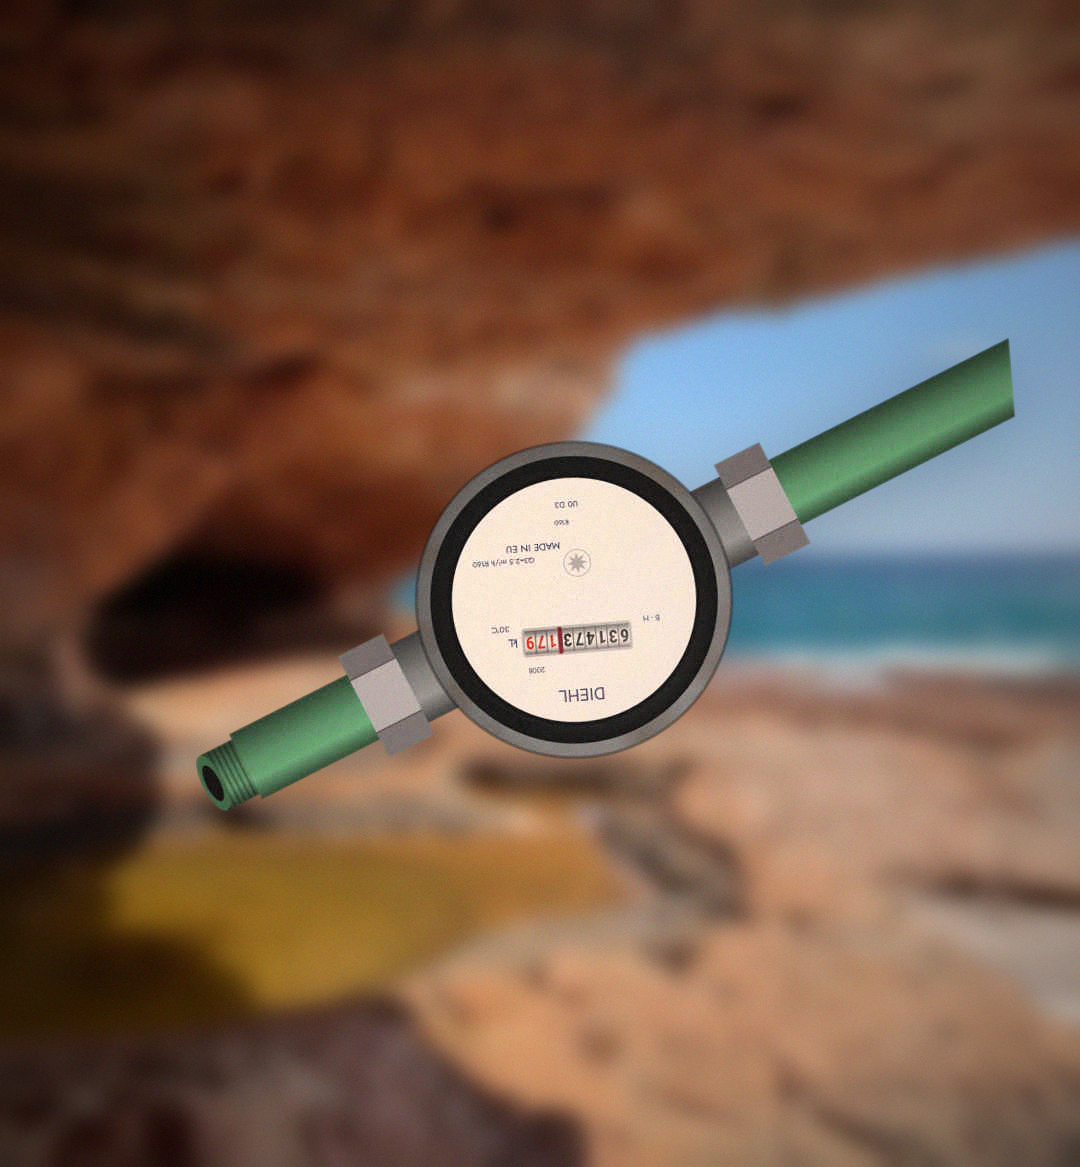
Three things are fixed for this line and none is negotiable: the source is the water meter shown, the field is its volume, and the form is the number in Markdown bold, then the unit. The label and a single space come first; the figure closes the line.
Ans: **631473.179** kL
